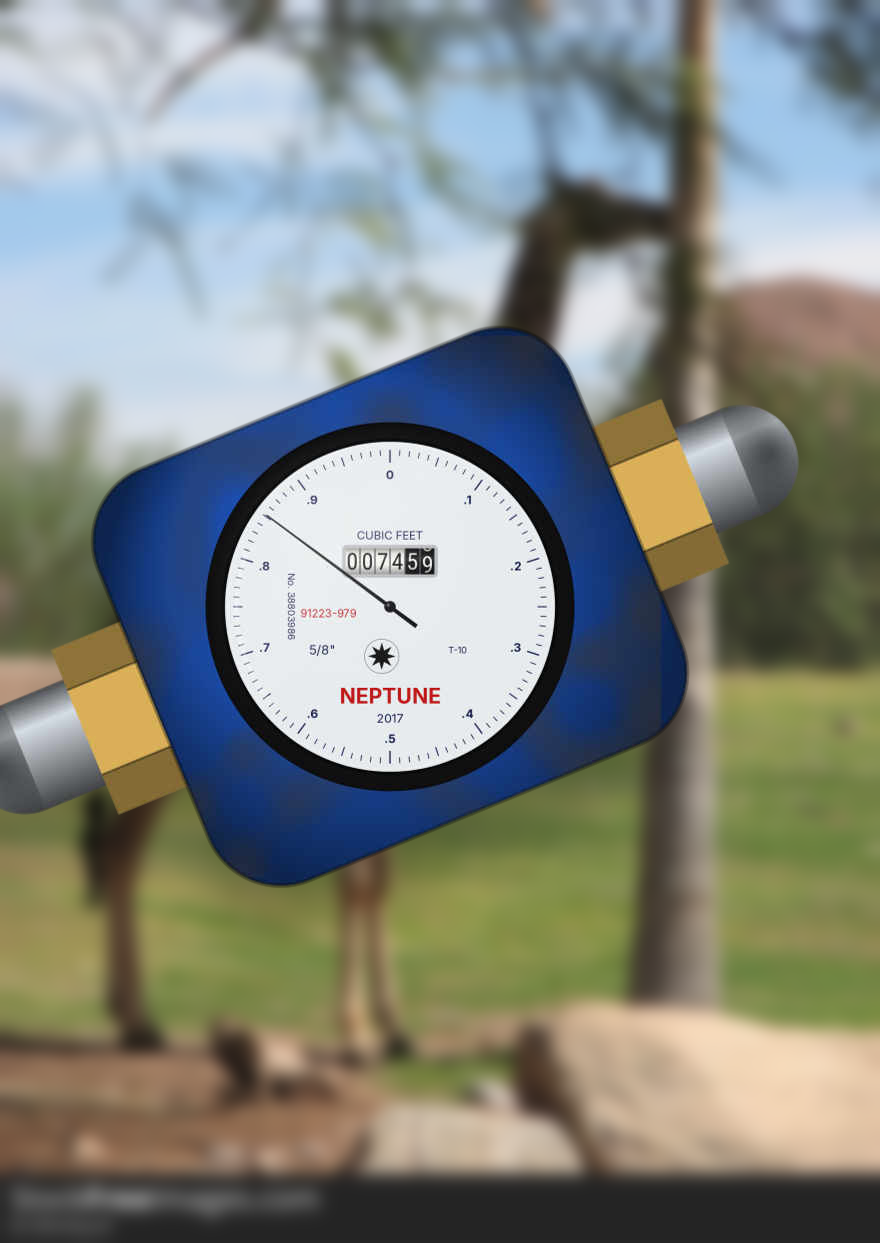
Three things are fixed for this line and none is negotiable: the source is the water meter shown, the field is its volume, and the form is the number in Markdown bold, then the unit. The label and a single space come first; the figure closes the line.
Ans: **7458.85** ft³
